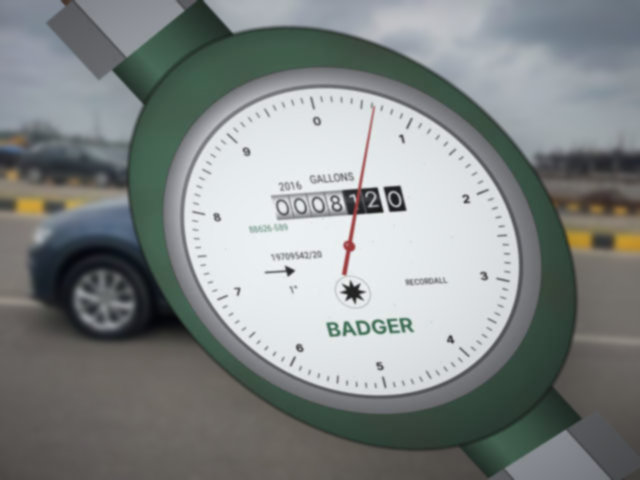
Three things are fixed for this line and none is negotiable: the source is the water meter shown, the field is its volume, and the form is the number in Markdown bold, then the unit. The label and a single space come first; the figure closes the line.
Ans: **8120.6** gal
